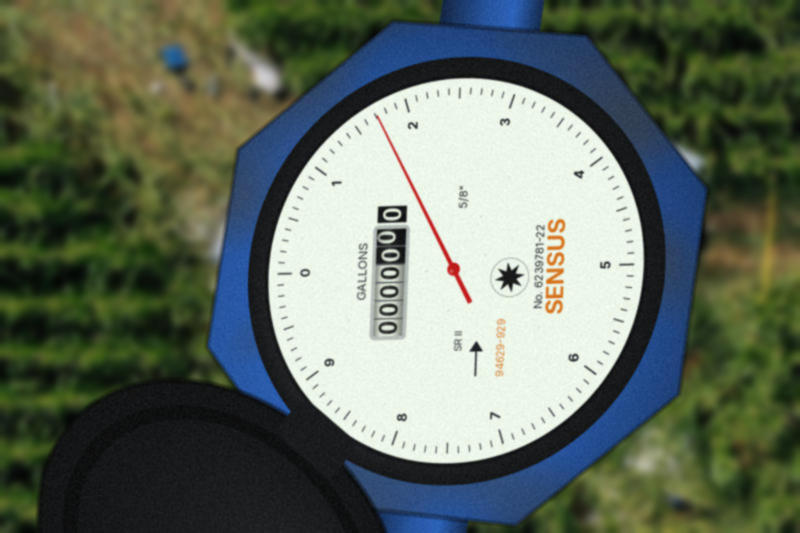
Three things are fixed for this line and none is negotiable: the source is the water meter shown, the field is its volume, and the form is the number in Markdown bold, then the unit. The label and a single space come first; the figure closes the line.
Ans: **1.7** gal
